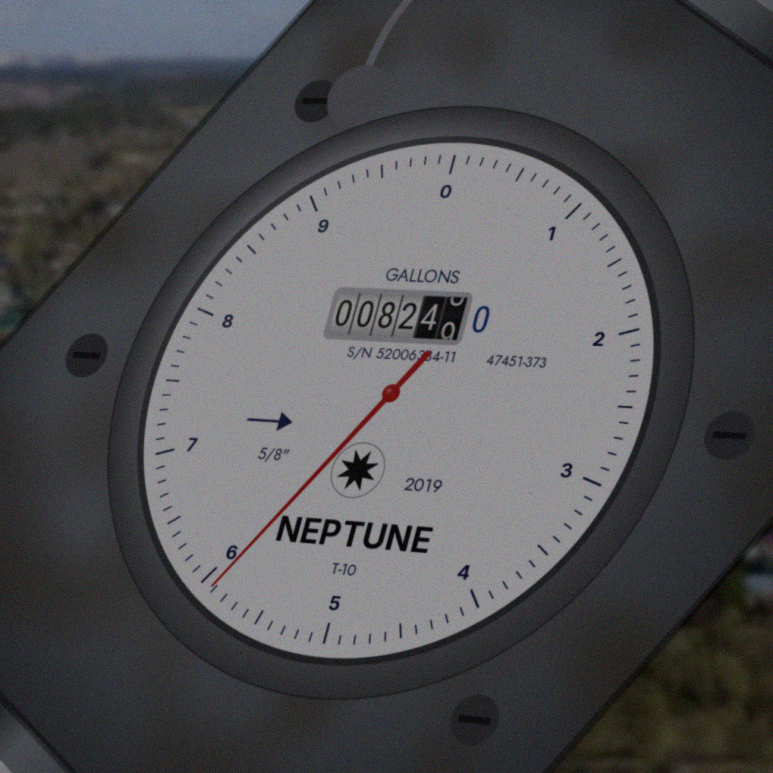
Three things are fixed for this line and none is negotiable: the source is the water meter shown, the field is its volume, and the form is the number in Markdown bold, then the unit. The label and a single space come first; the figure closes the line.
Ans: **82485.9** gal
